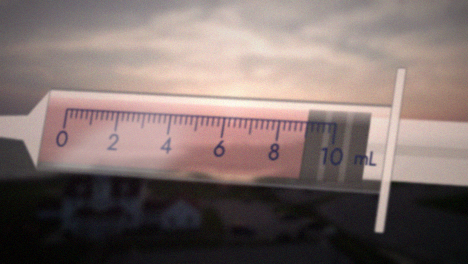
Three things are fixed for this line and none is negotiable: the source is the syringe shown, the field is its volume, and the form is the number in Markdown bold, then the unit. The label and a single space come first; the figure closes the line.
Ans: **9** mL
